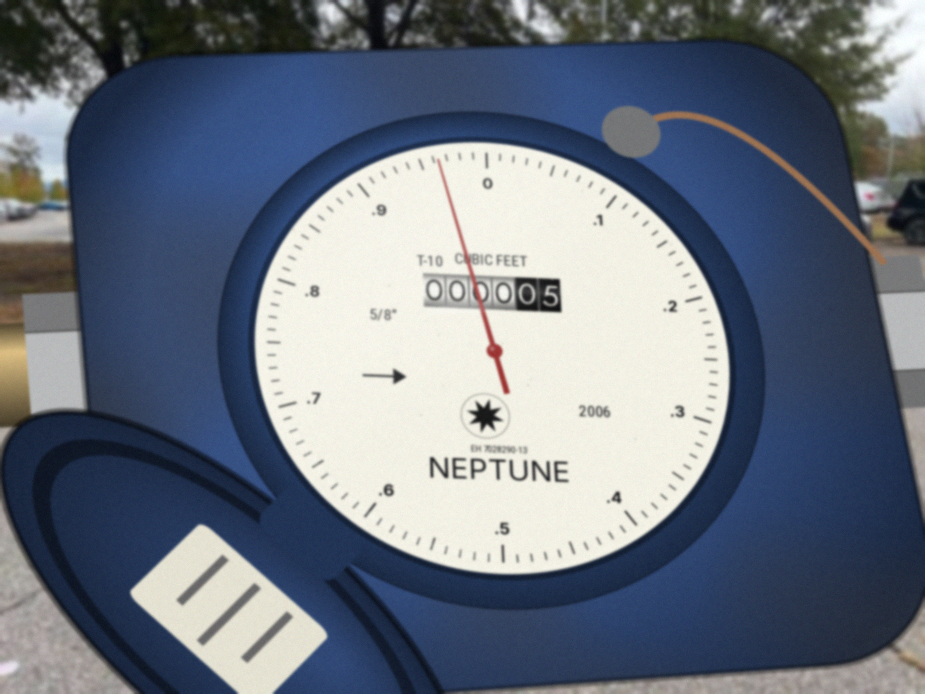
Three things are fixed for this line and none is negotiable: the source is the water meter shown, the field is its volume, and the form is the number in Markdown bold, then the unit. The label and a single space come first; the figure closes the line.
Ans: **4.96** ft³
